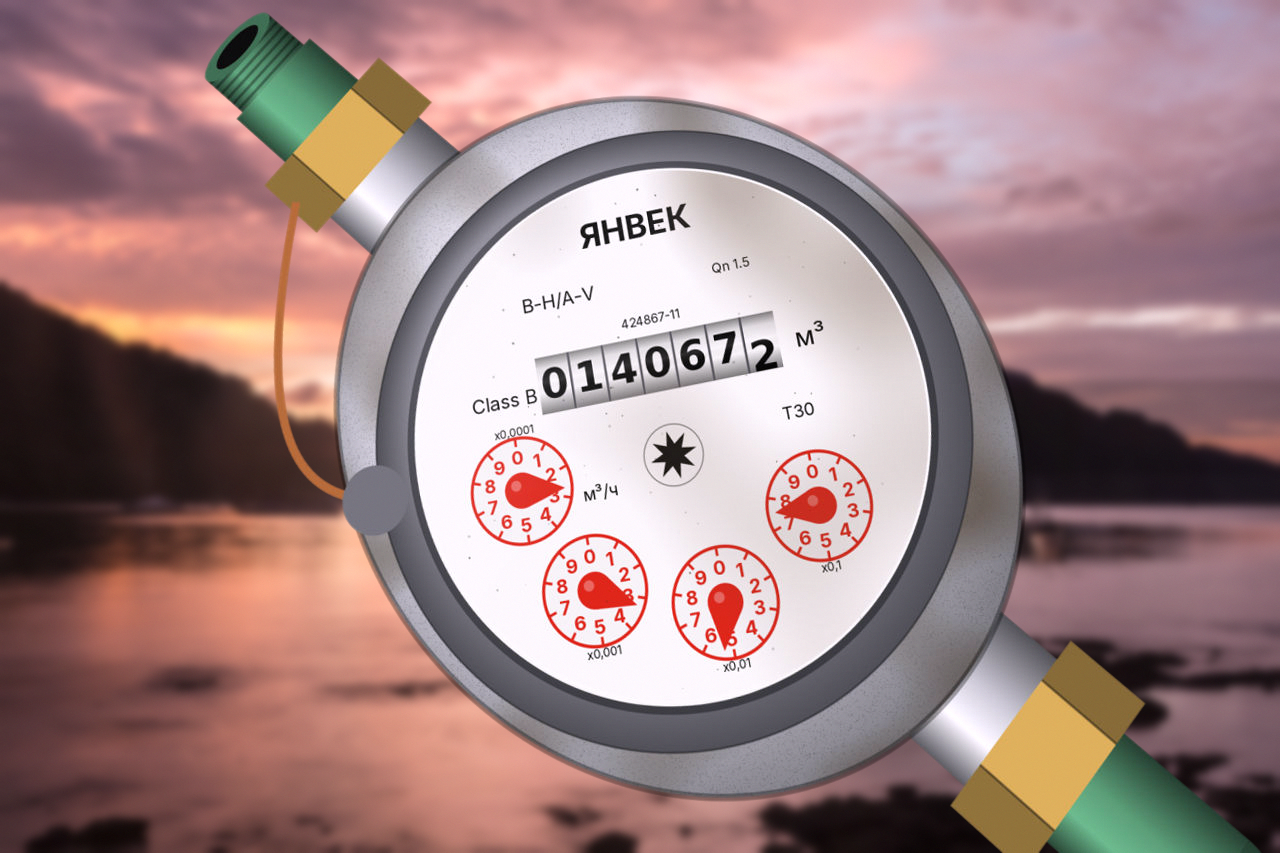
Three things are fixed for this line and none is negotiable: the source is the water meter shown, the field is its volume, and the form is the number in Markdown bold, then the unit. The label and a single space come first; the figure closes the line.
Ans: **140671.7532** m³
